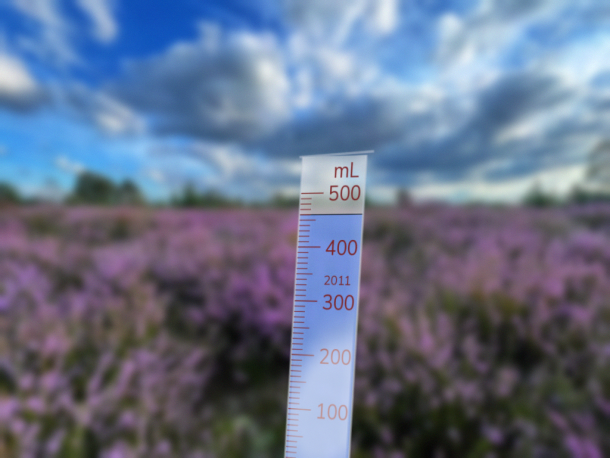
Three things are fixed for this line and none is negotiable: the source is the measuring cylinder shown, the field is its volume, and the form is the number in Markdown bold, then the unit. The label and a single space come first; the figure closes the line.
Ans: **460** mL
